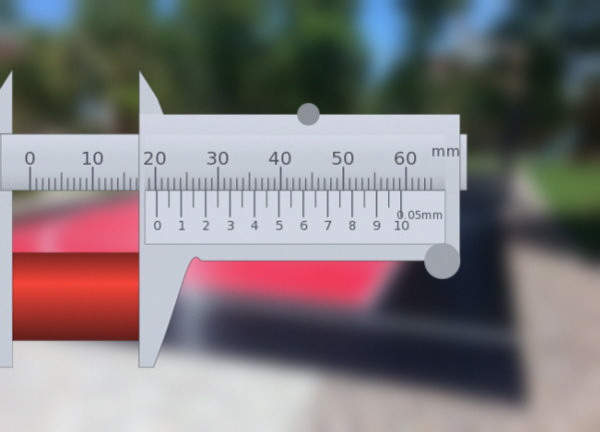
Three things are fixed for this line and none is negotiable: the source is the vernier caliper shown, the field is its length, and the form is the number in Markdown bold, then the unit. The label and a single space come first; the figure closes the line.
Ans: **20.2** mm
